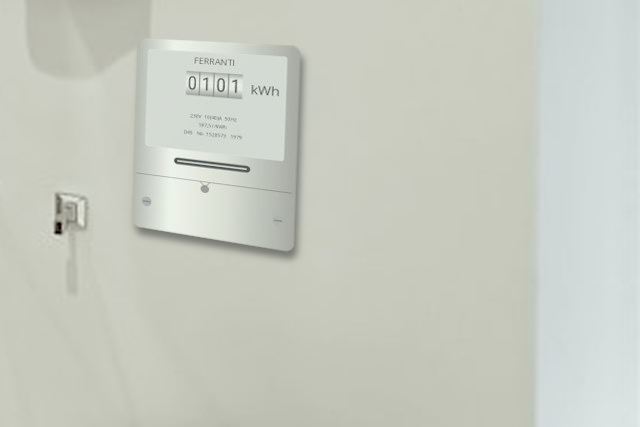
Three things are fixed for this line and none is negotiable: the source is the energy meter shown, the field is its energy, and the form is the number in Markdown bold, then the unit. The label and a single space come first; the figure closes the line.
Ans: **101** kWh
